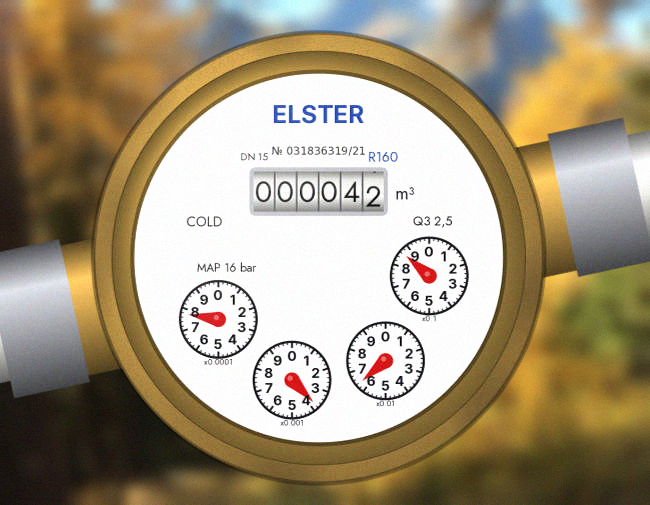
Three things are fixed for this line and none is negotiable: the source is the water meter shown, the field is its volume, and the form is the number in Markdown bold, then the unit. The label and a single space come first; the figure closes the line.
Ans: **41.8637** m³
